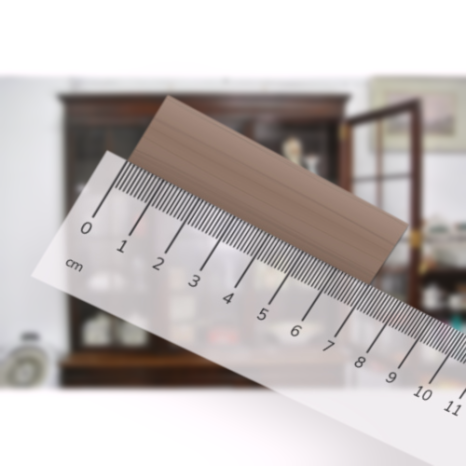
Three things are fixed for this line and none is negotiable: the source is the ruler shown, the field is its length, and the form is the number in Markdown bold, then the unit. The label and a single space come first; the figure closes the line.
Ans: **7** cm
